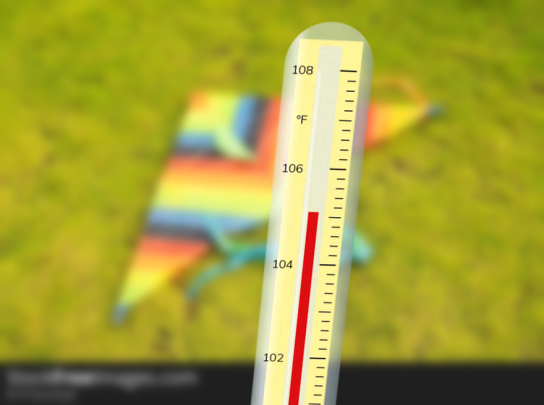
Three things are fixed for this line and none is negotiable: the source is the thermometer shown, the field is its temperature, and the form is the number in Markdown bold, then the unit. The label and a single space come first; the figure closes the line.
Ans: **105.1** °F
